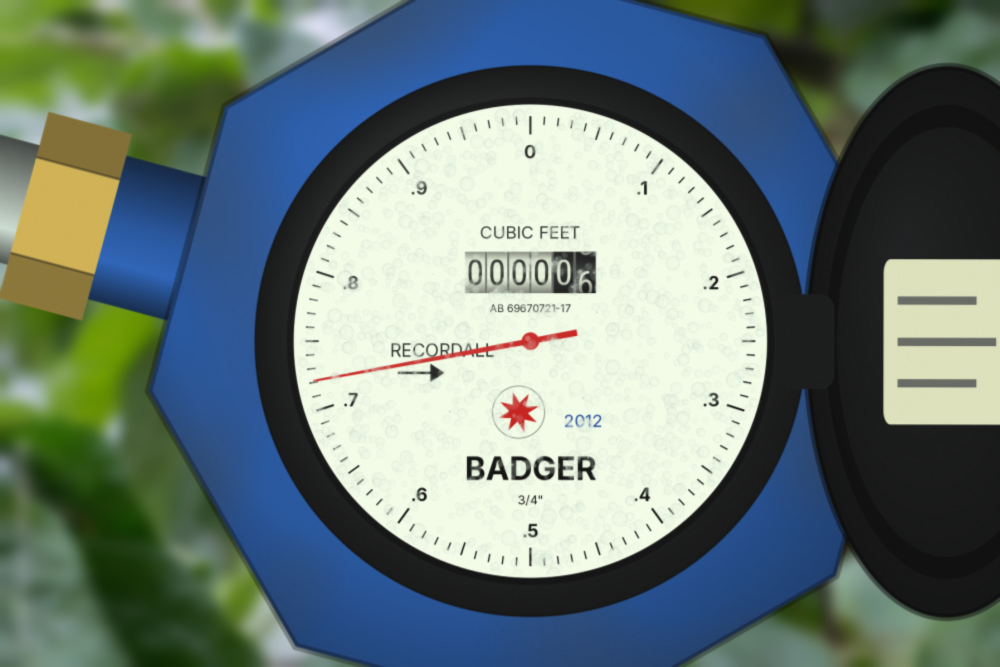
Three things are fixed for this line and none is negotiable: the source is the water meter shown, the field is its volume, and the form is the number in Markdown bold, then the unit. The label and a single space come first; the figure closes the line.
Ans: **5.72** ft³
